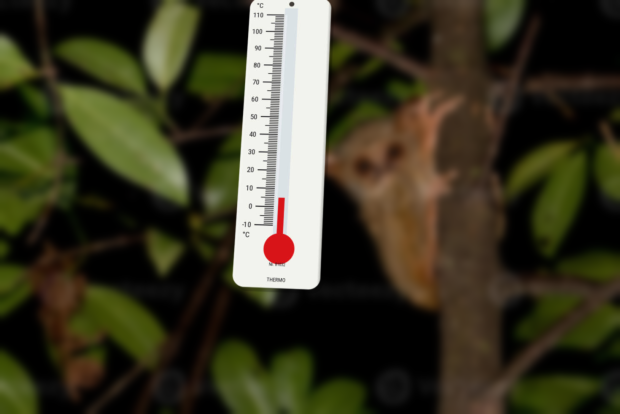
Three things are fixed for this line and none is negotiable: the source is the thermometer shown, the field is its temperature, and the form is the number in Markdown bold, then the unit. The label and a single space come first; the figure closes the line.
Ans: **5** °C
